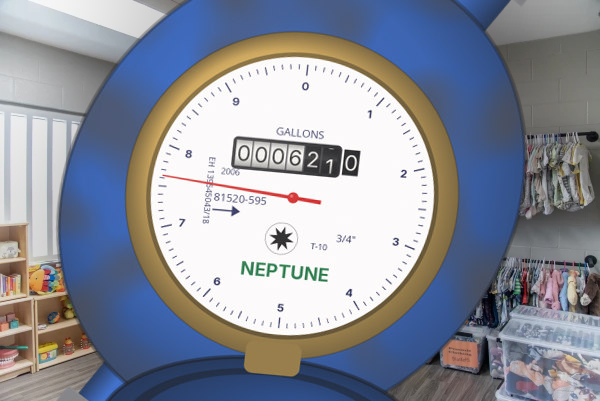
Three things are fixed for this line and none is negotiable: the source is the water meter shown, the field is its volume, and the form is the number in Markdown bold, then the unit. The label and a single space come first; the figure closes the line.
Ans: **6207.6** gal
